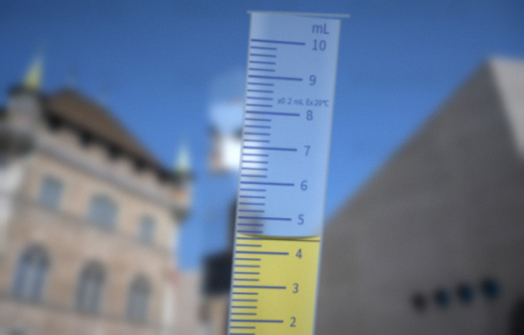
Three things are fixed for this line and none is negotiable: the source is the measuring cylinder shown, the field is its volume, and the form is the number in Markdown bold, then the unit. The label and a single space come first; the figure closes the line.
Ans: **4.4** mL
